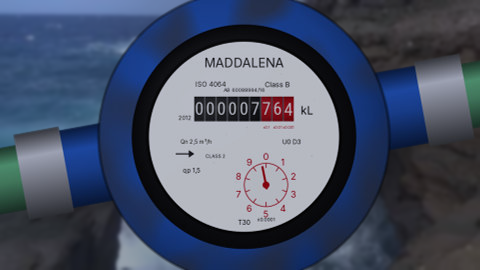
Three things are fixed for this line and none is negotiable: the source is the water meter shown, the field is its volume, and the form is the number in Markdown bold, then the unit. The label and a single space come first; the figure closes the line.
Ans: **7.7639** kL
